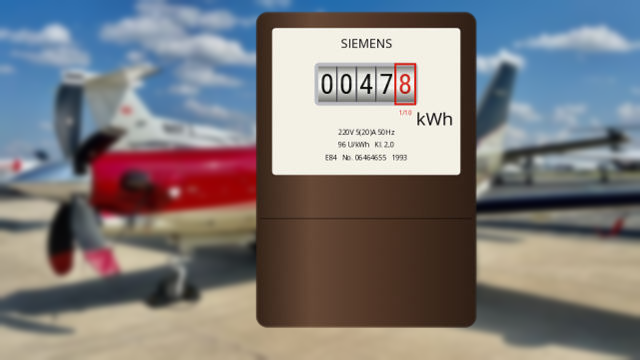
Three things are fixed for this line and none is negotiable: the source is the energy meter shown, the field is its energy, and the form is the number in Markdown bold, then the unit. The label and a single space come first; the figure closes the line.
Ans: **47.8** kWh
